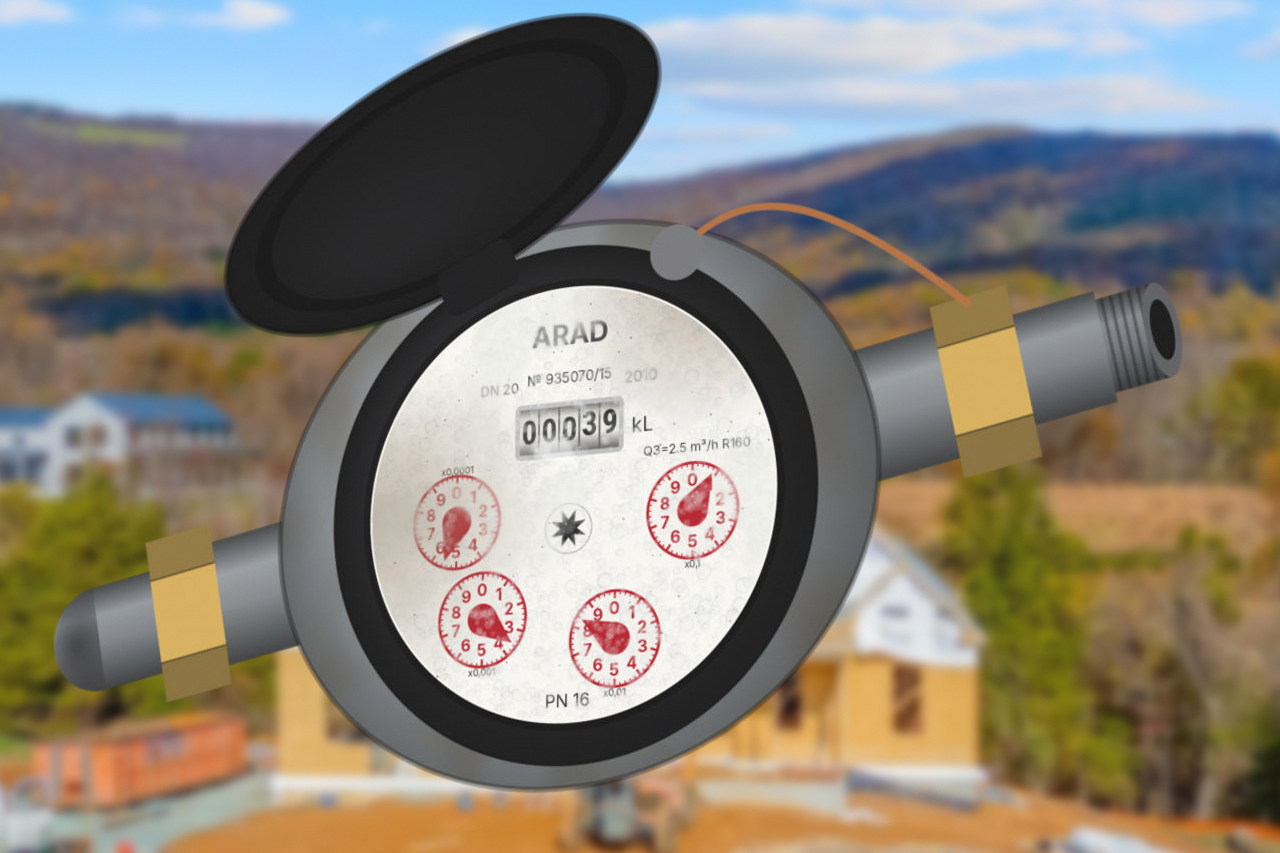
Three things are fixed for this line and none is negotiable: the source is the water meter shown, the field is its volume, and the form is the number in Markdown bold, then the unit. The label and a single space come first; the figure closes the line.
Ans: **39.0835** kL
